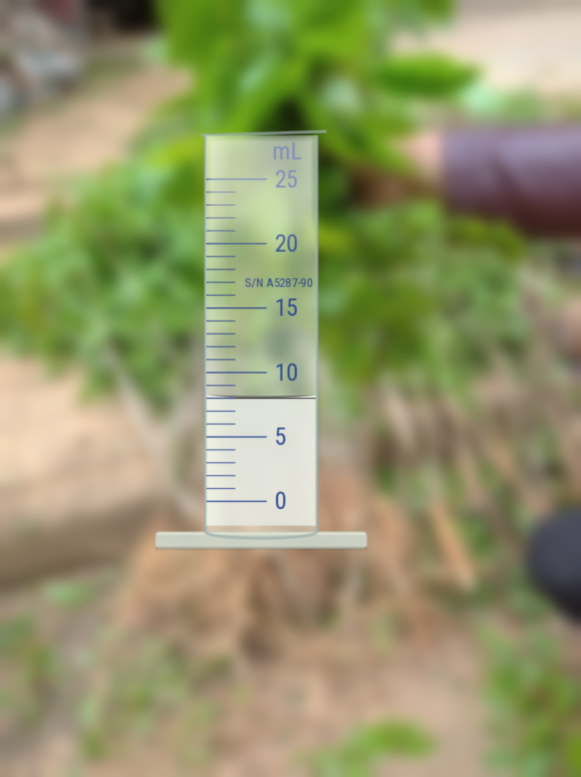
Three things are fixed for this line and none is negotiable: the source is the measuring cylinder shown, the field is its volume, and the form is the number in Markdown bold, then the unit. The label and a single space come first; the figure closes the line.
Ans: **8** mL
